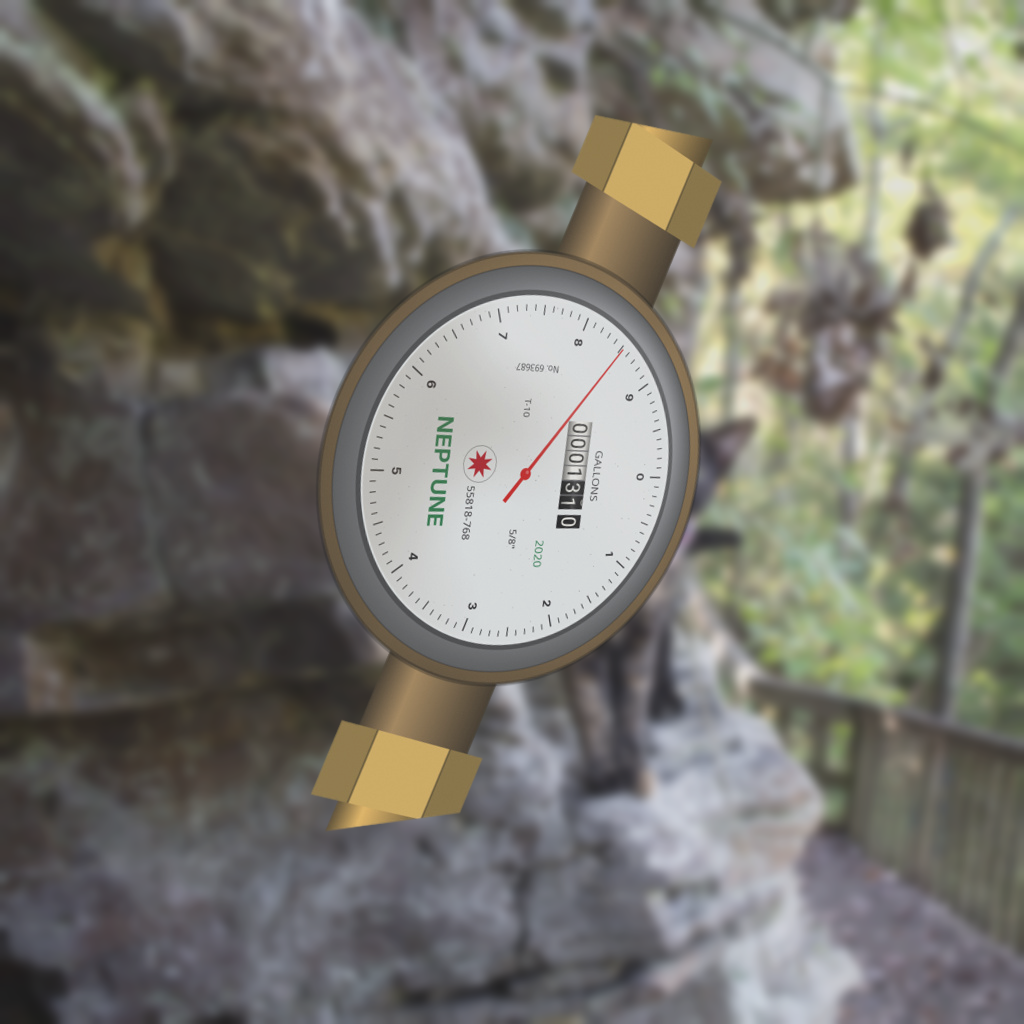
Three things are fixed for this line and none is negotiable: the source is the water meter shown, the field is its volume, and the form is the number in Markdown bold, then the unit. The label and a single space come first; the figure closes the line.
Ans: **1308.5** gal
